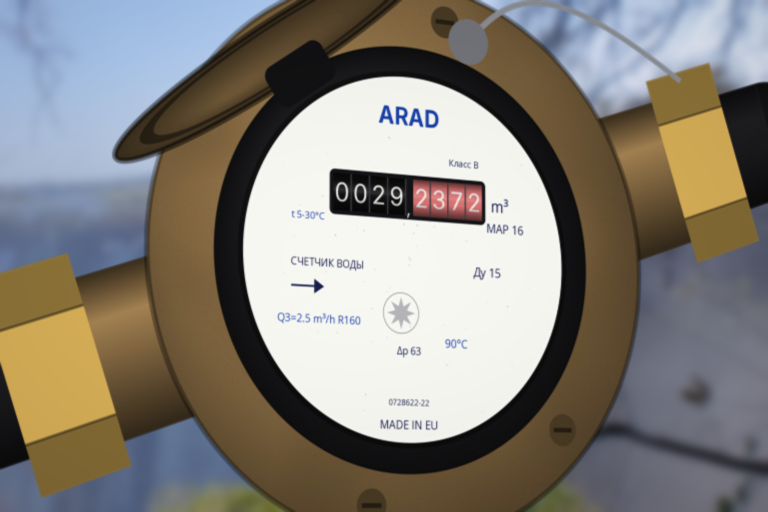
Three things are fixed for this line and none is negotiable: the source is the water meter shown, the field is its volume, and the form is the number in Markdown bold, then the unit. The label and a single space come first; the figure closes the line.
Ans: **29.2372** m³
